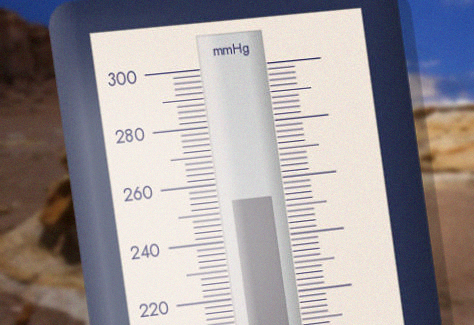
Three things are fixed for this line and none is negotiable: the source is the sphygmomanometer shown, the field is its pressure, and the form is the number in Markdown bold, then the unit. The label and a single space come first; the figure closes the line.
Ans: **254** mmHg
